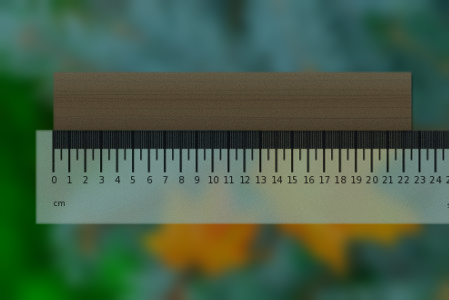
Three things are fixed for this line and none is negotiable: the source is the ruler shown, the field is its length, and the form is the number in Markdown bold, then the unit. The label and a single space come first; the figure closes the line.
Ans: **22.5** cm
